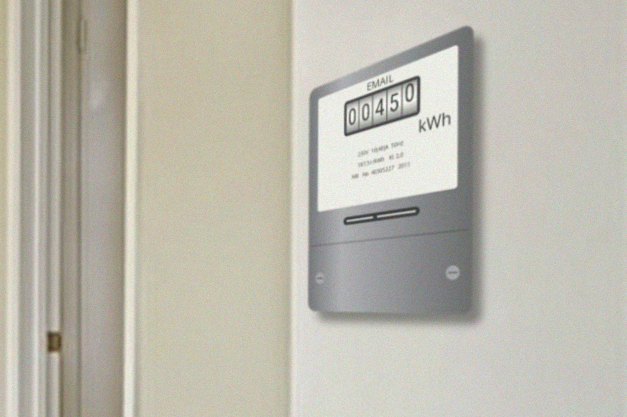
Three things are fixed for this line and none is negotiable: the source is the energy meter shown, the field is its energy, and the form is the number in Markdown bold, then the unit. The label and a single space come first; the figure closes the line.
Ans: **450** kWh
